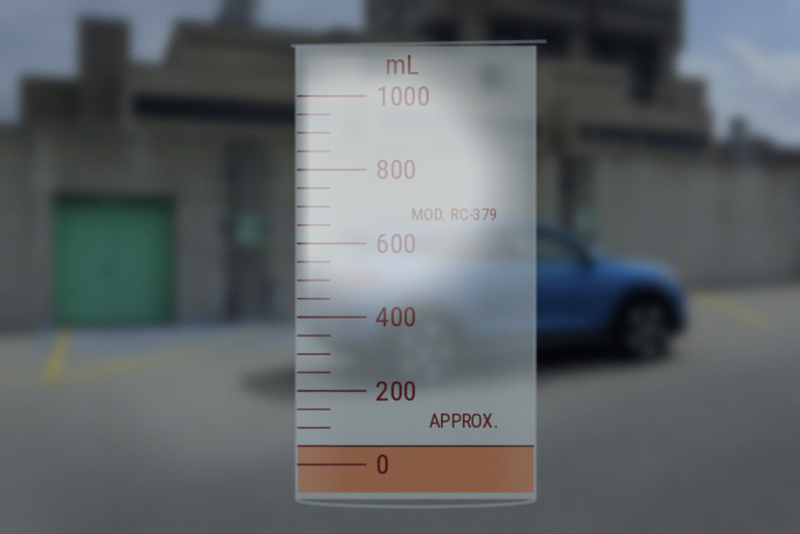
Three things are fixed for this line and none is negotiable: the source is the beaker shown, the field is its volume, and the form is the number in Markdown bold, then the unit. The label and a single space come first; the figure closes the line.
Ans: **50** mL
